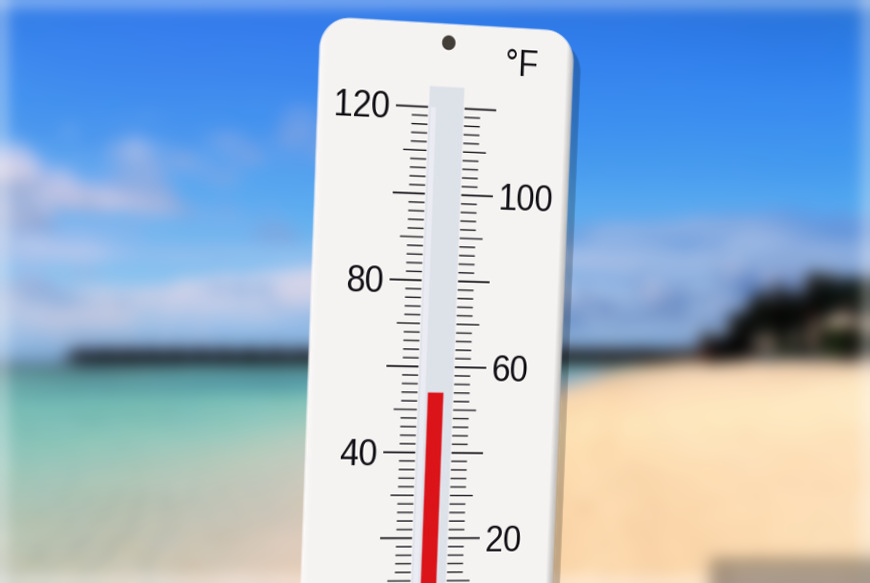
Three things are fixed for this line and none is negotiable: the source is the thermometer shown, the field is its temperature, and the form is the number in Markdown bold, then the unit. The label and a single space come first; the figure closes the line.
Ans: **54** °F
